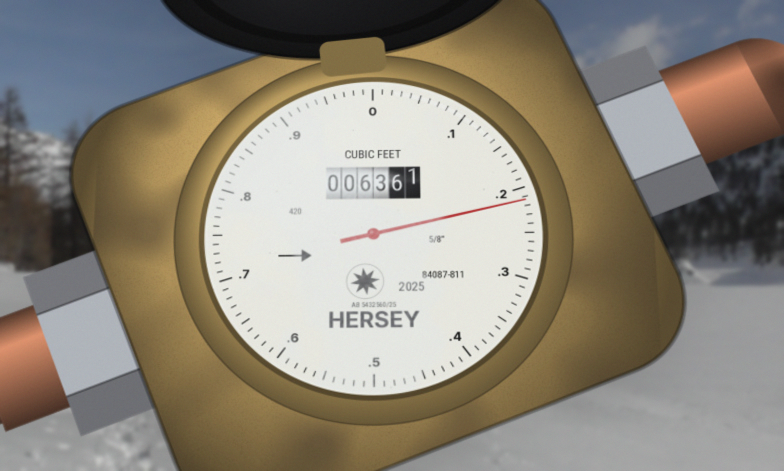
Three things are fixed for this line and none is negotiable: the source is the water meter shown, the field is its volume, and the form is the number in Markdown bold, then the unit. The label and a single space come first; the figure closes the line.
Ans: **6361.21** ft³
